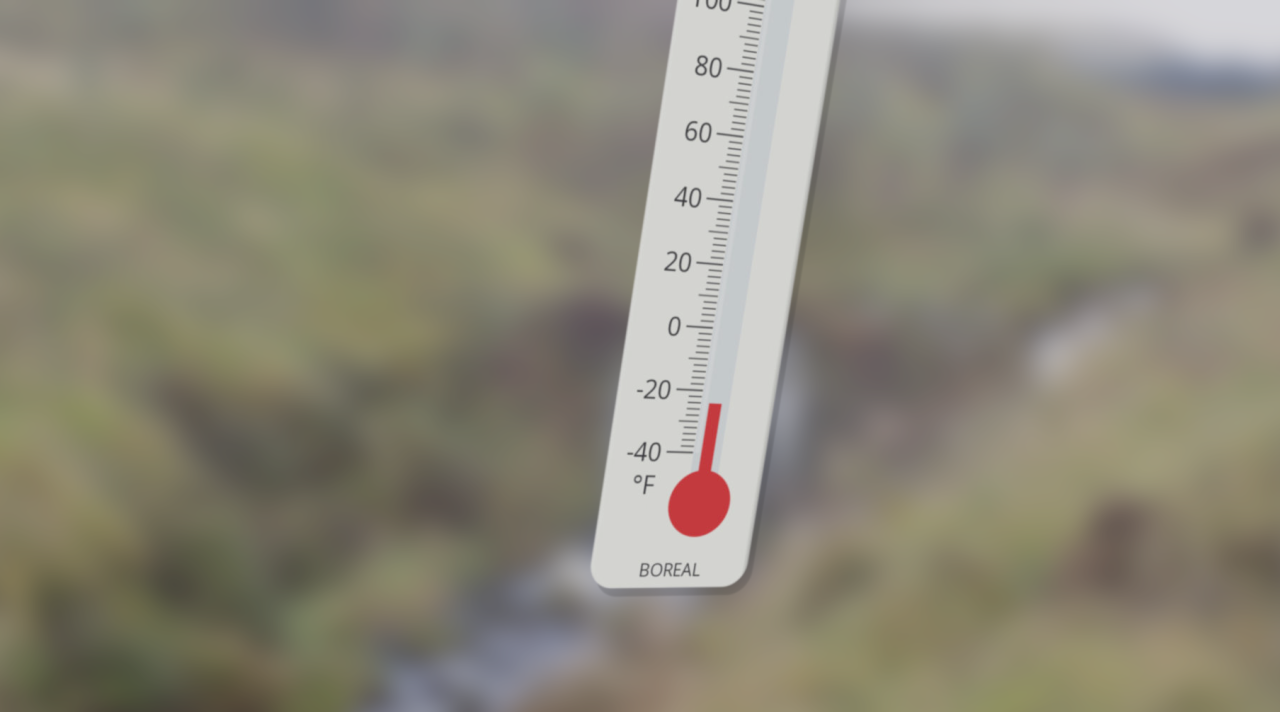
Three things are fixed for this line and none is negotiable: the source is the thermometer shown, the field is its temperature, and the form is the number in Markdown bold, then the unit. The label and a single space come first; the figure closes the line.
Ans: **-24** °F
